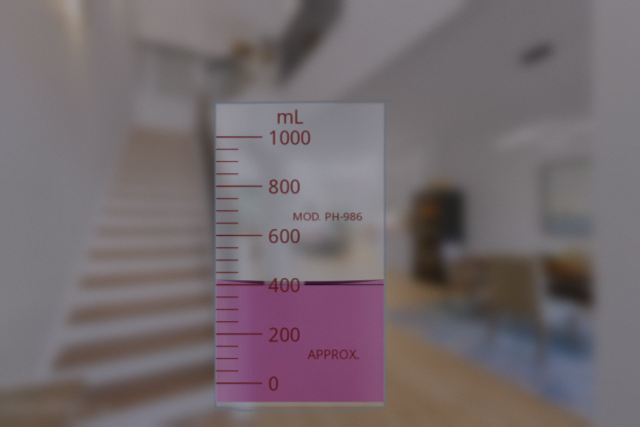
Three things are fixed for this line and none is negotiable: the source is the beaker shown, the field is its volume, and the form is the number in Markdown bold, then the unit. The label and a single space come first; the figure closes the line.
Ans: **400** mL
